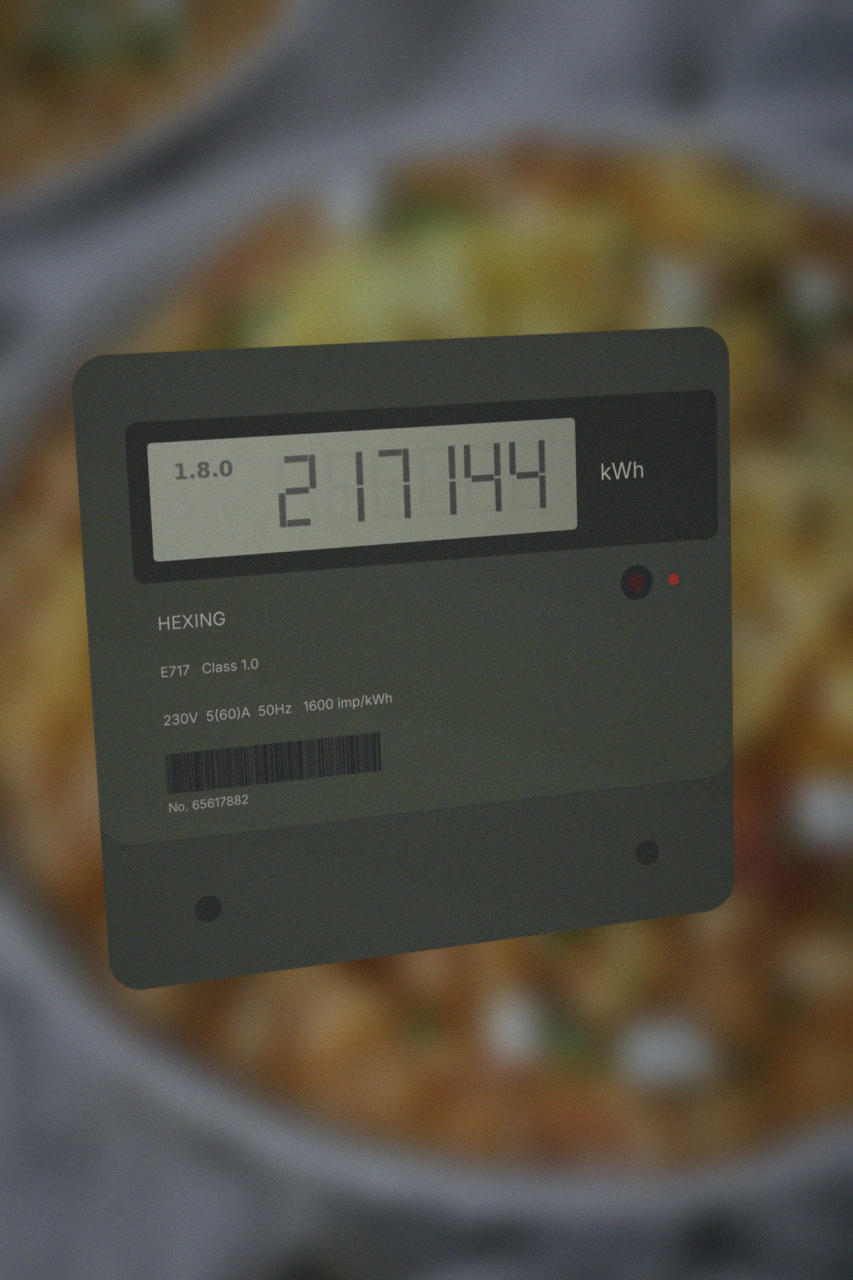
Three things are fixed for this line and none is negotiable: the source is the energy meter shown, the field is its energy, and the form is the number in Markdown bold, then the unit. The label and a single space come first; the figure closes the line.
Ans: **217144** kWh
